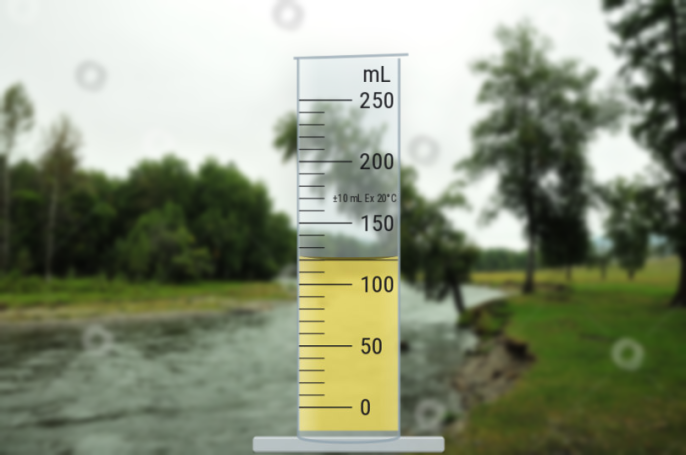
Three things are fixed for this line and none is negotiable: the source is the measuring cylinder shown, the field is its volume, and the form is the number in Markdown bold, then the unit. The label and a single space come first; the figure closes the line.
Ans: **120** mL
